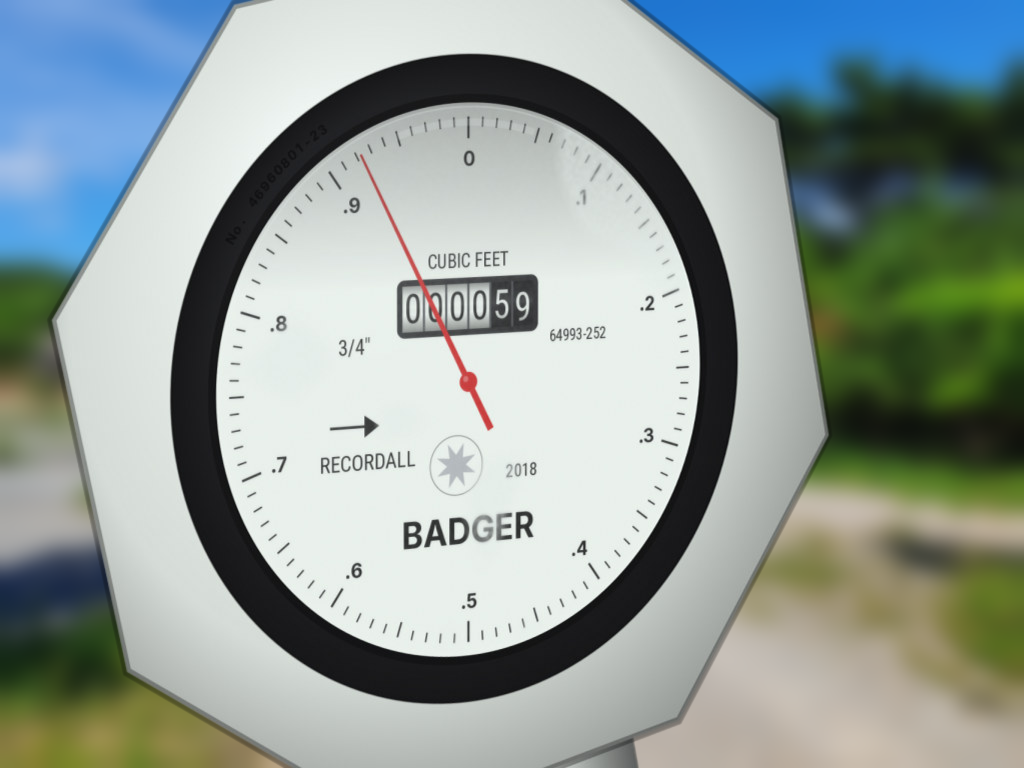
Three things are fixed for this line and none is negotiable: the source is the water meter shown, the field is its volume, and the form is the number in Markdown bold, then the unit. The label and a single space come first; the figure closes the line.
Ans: **58.92** ft³
